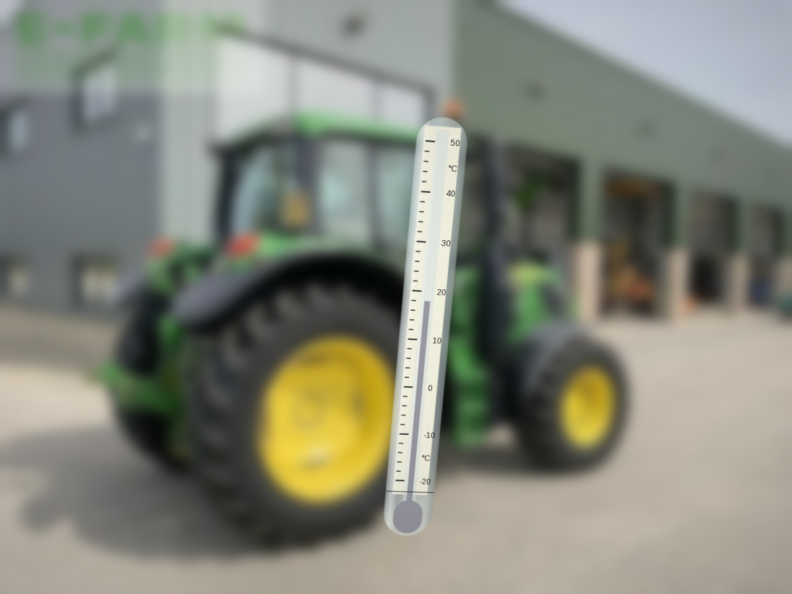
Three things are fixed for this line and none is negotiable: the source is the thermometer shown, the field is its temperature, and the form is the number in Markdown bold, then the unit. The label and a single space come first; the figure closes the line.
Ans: **18** °C
